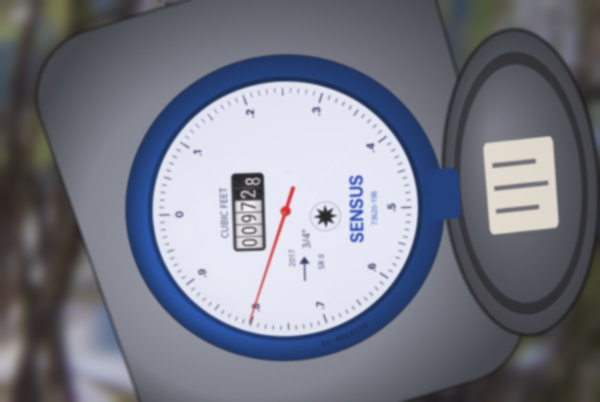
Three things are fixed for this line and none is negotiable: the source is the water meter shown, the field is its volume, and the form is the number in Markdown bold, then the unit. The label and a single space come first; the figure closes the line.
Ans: **9727.80** ft³
